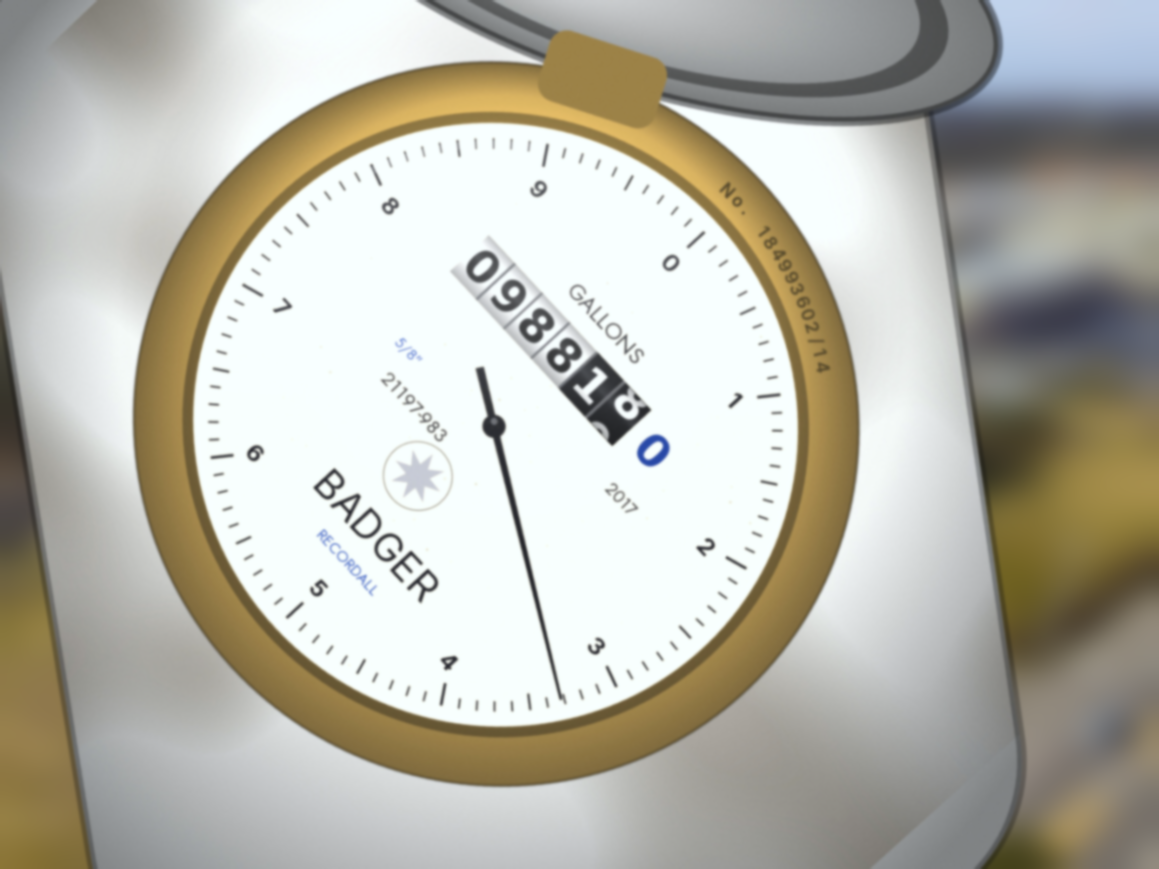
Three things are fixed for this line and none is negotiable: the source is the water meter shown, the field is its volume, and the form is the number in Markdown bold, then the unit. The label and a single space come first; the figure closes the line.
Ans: **988183.3** gal
